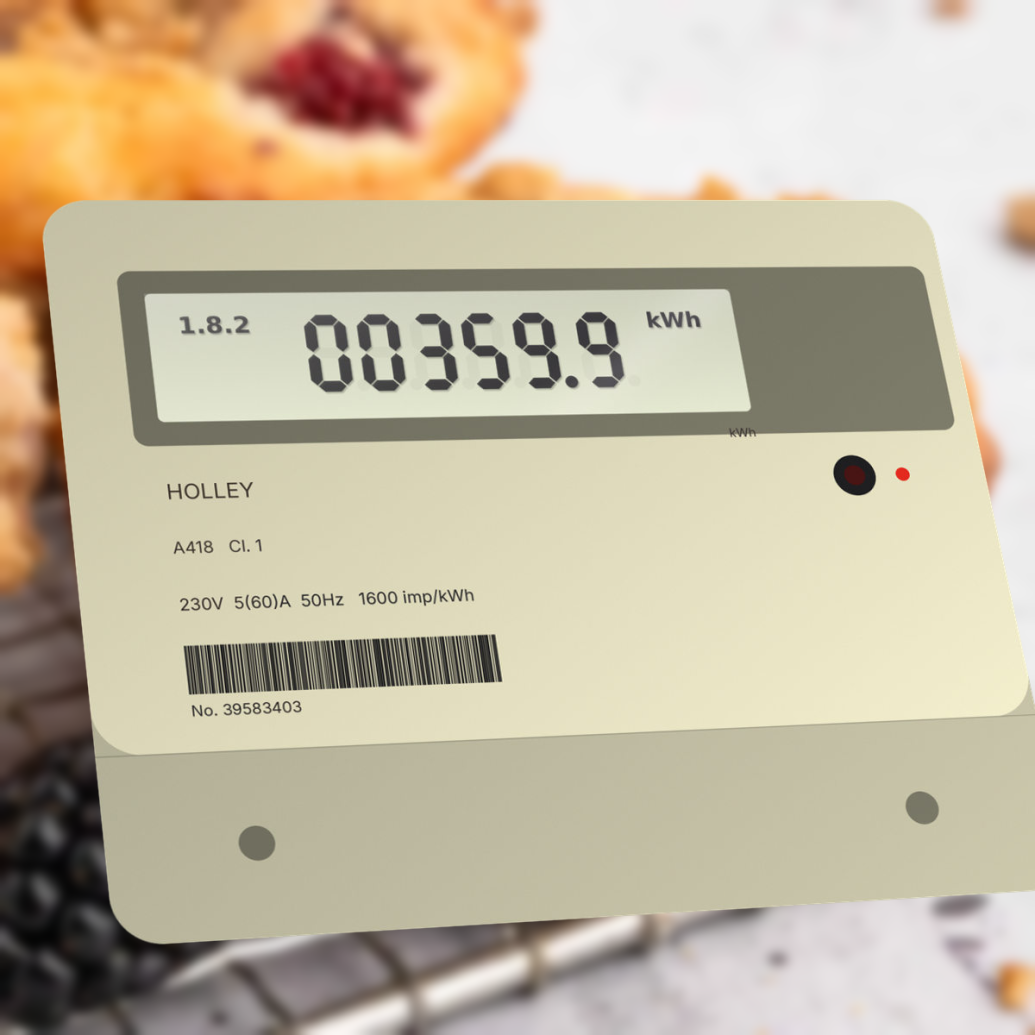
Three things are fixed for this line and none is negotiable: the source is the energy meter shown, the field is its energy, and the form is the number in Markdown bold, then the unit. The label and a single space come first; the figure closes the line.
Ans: **359.9** kWh
